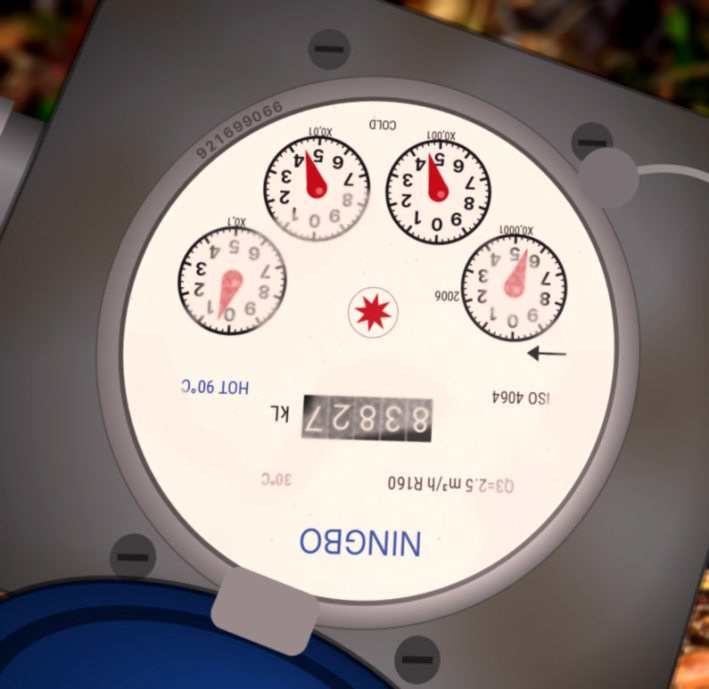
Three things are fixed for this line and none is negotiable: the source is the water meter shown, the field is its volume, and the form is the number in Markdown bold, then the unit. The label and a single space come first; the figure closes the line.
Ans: **83827.0445** kL
